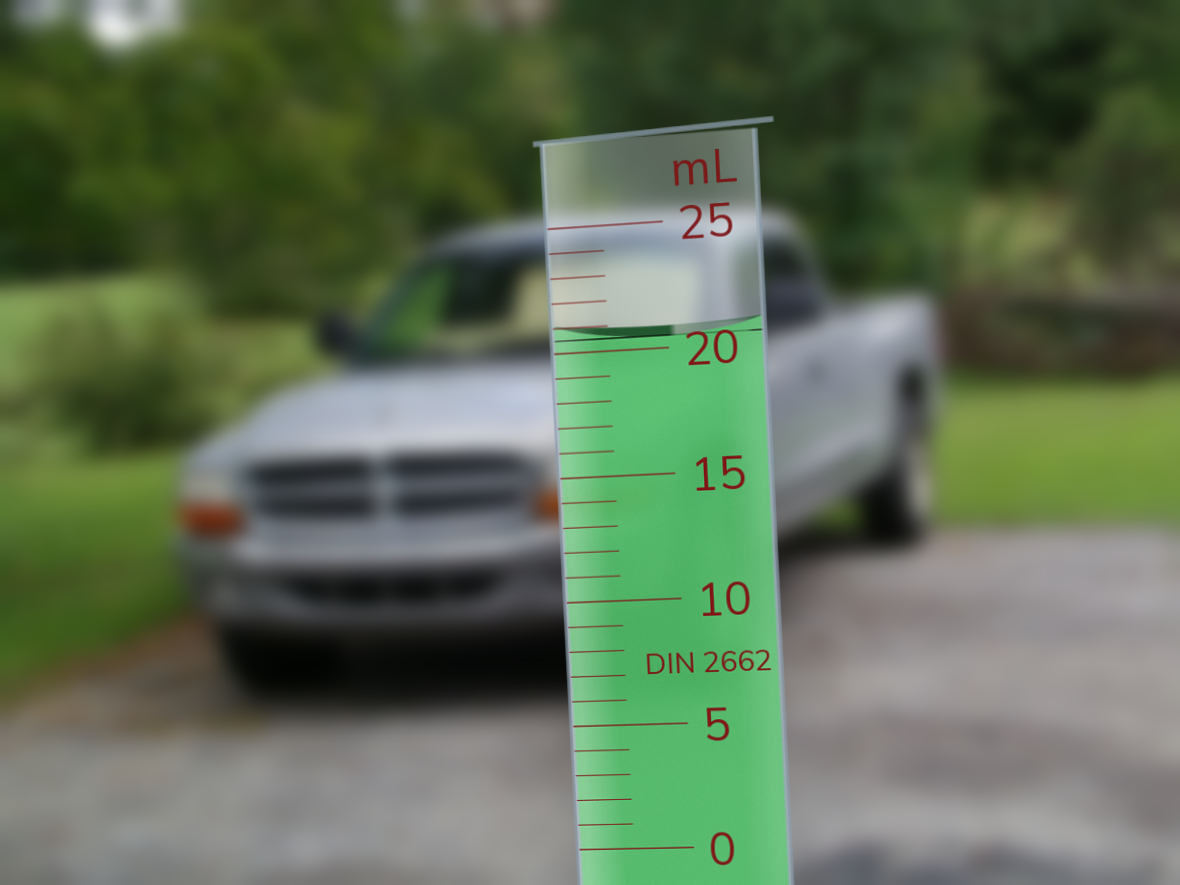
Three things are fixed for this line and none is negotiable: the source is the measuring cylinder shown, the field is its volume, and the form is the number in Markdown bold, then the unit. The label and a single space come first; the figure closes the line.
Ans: **20.5** mL
